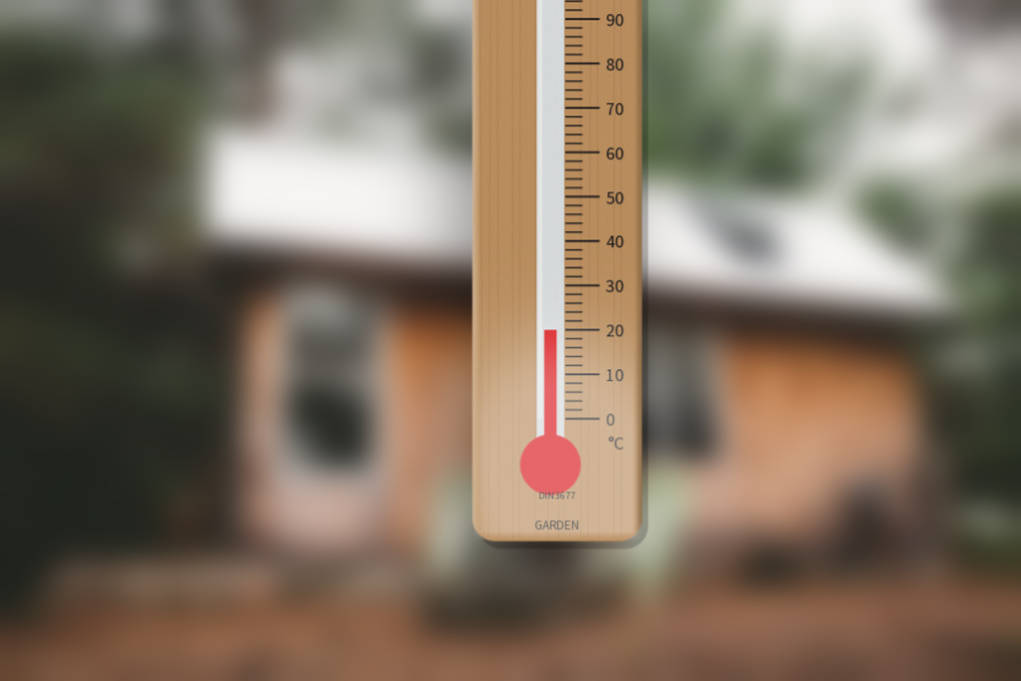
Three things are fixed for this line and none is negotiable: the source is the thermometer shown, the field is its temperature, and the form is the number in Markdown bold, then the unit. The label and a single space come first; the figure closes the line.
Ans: **20** °C
